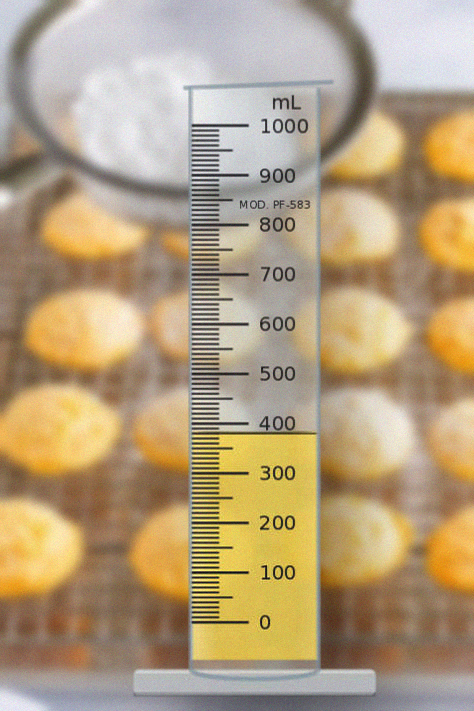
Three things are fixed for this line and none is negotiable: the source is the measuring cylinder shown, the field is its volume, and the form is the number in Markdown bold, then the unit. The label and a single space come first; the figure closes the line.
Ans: **380** mL
